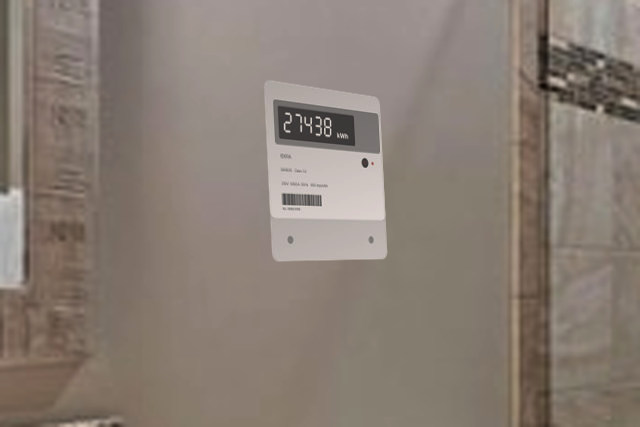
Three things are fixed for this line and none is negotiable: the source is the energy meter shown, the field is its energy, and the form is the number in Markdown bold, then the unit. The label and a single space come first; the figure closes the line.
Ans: **27438** kWh
